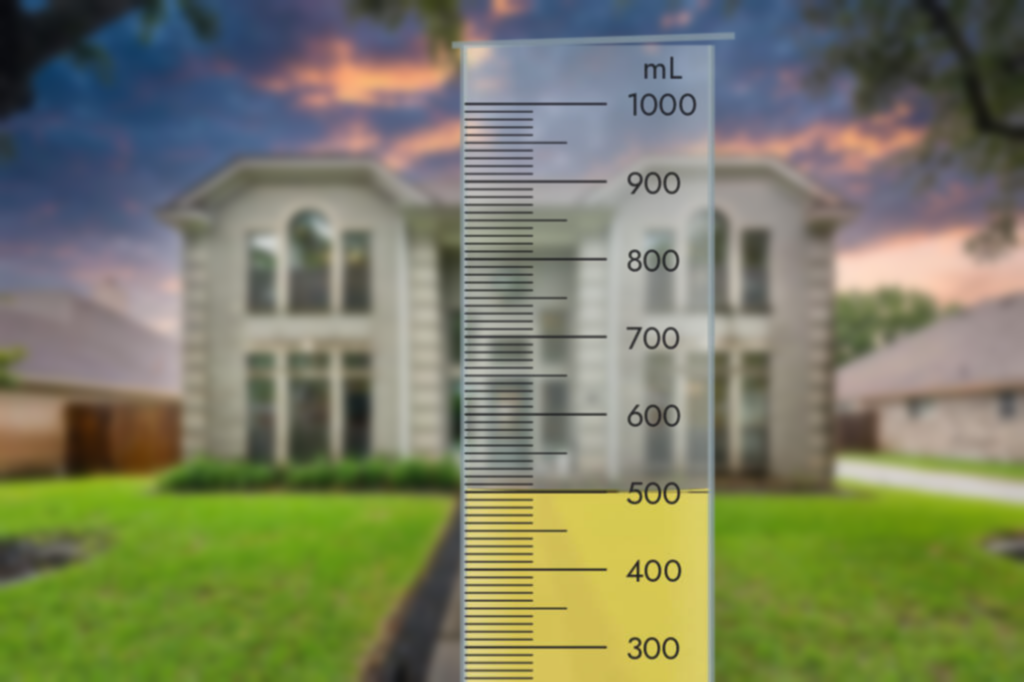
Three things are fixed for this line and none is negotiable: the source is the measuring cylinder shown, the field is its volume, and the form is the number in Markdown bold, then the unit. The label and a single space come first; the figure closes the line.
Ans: **500** mL
